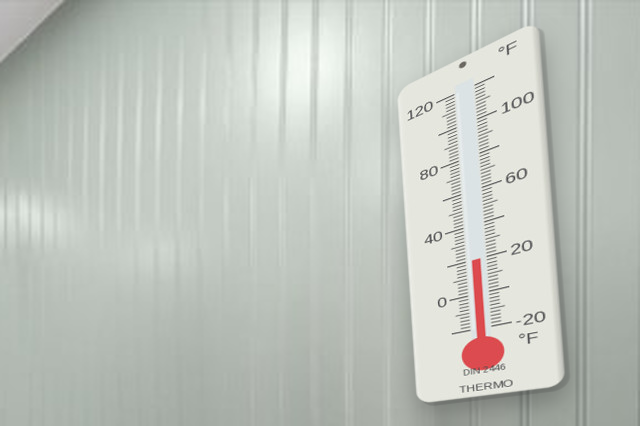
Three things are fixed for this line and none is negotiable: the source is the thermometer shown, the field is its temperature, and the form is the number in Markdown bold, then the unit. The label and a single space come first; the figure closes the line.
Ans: **20** °F
